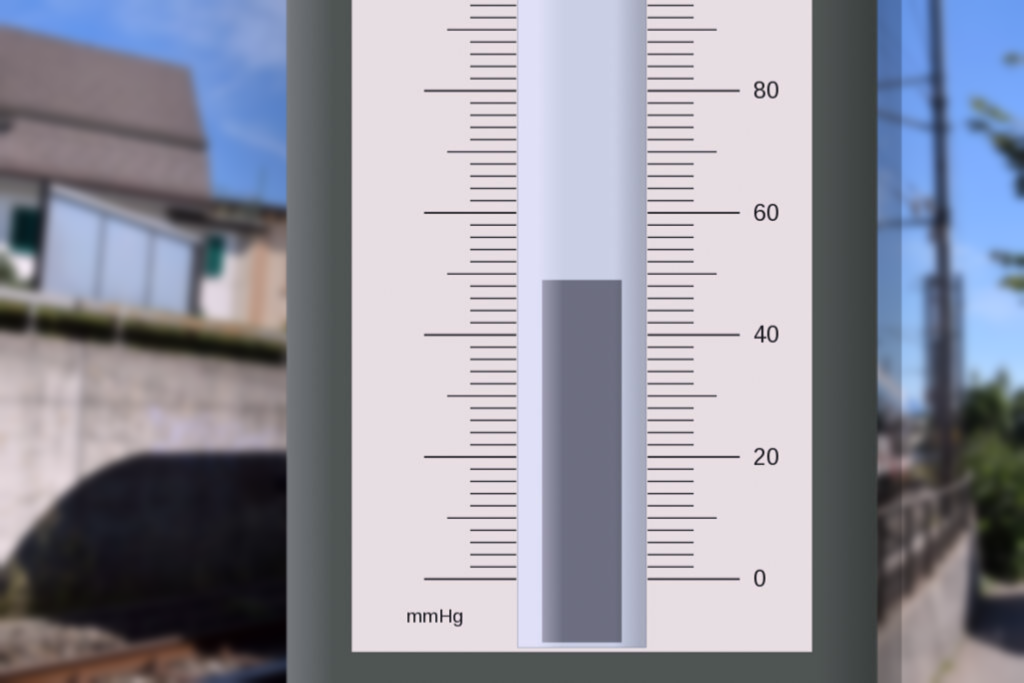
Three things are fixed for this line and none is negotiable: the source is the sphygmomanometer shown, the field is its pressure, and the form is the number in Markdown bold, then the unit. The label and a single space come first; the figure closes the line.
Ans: **49** mmHg
